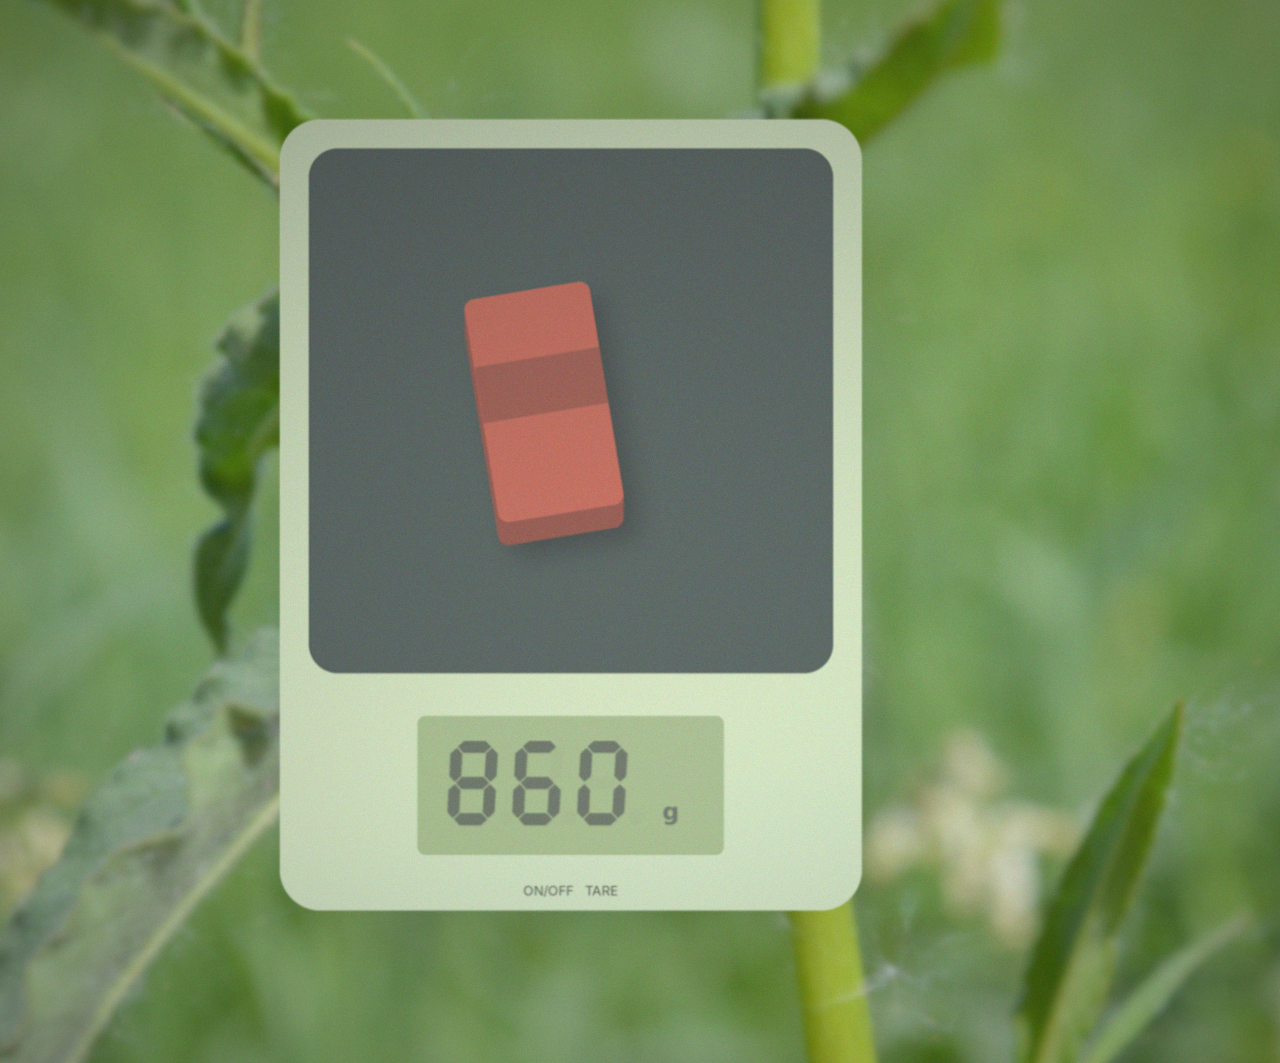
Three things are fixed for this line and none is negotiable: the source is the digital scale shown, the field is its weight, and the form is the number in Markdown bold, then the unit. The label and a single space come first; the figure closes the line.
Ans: **860** g
